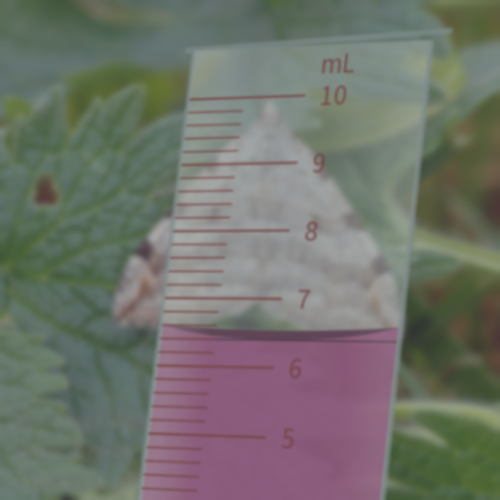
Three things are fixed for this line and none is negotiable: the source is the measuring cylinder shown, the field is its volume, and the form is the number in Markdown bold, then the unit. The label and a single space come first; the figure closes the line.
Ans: **6.4** mL
